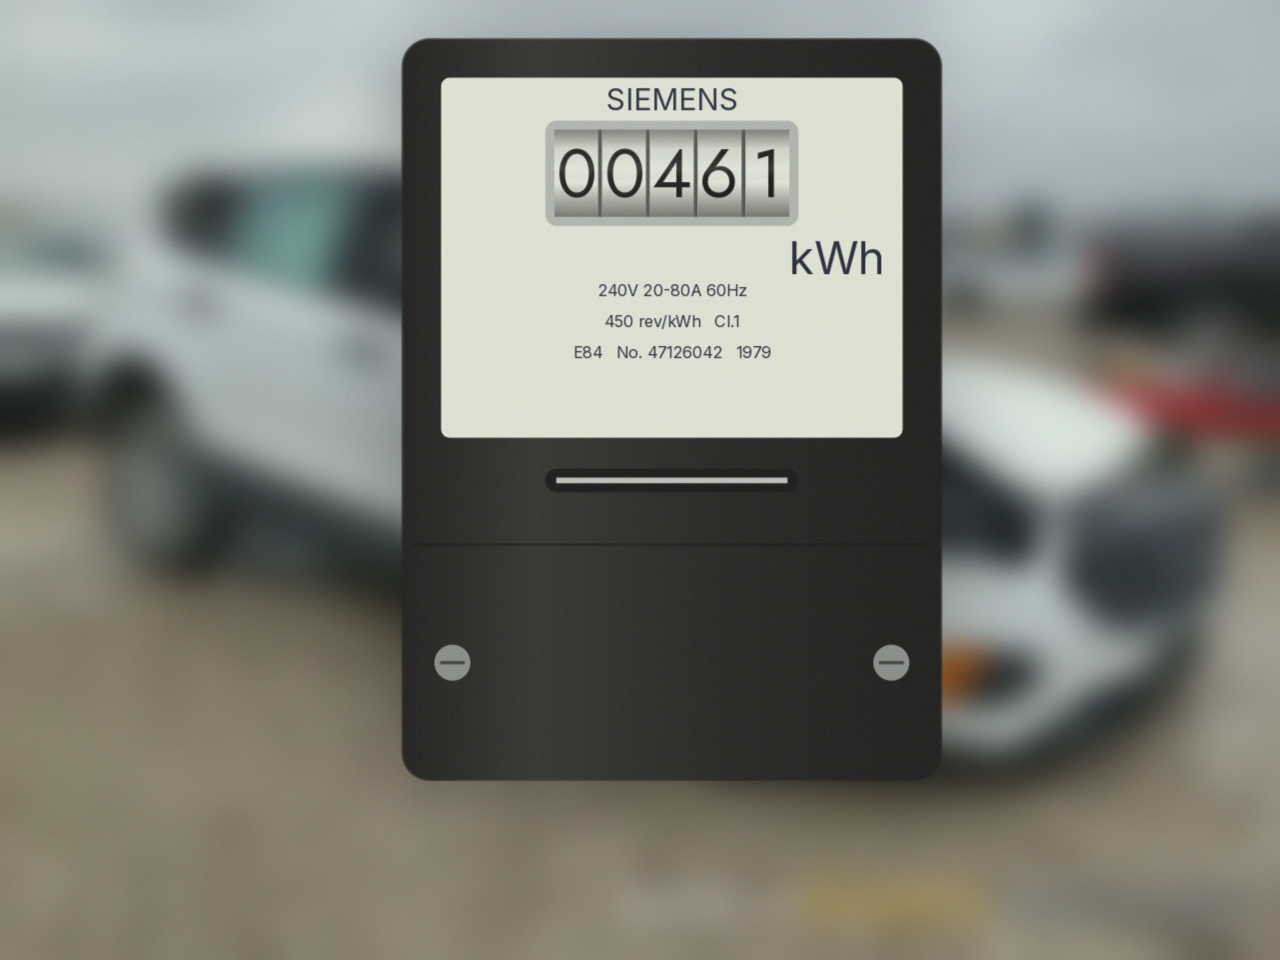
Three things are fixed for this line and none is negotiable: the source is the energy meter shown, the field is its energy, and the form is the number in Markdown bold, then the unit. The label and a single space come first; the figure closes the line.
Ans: **461** kWh
